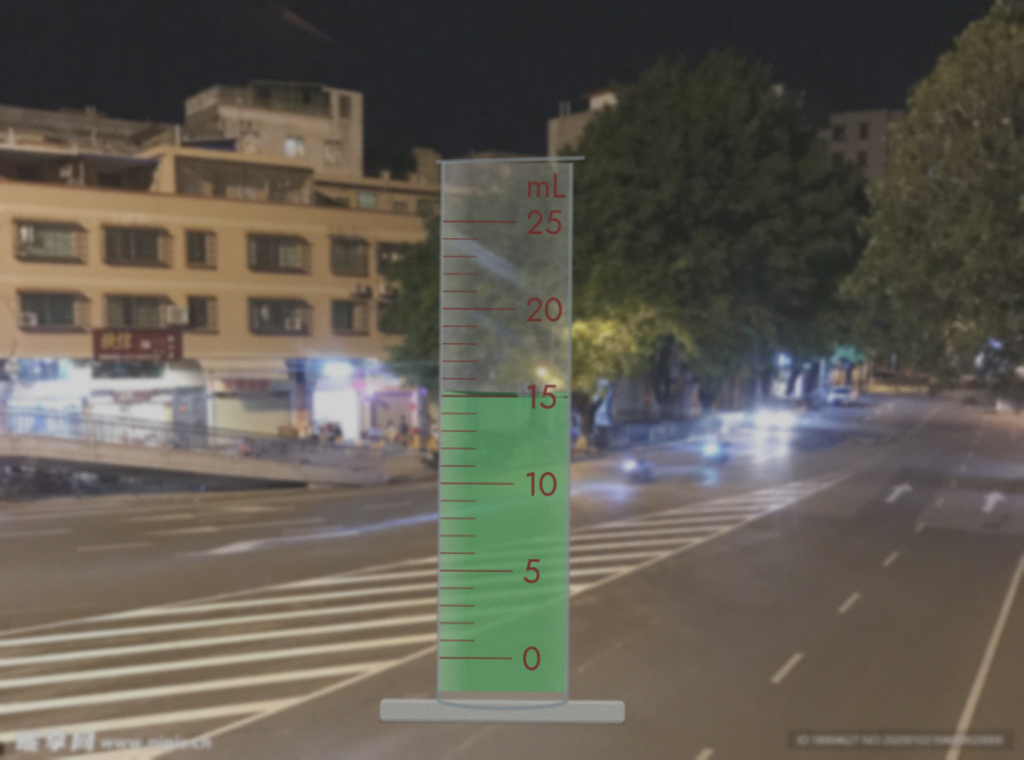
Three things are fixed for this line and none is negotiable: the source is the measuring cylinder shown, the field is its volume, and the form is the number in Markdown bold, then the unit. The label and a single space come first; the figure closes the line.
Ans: **15** mL
